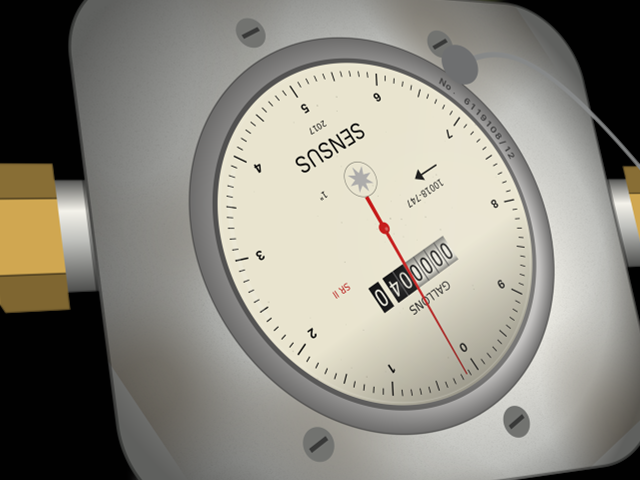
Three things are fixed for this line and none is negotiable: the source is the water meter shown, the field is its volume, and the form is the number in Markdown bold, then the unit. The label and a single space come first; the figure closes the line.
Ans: **40.1** gal
